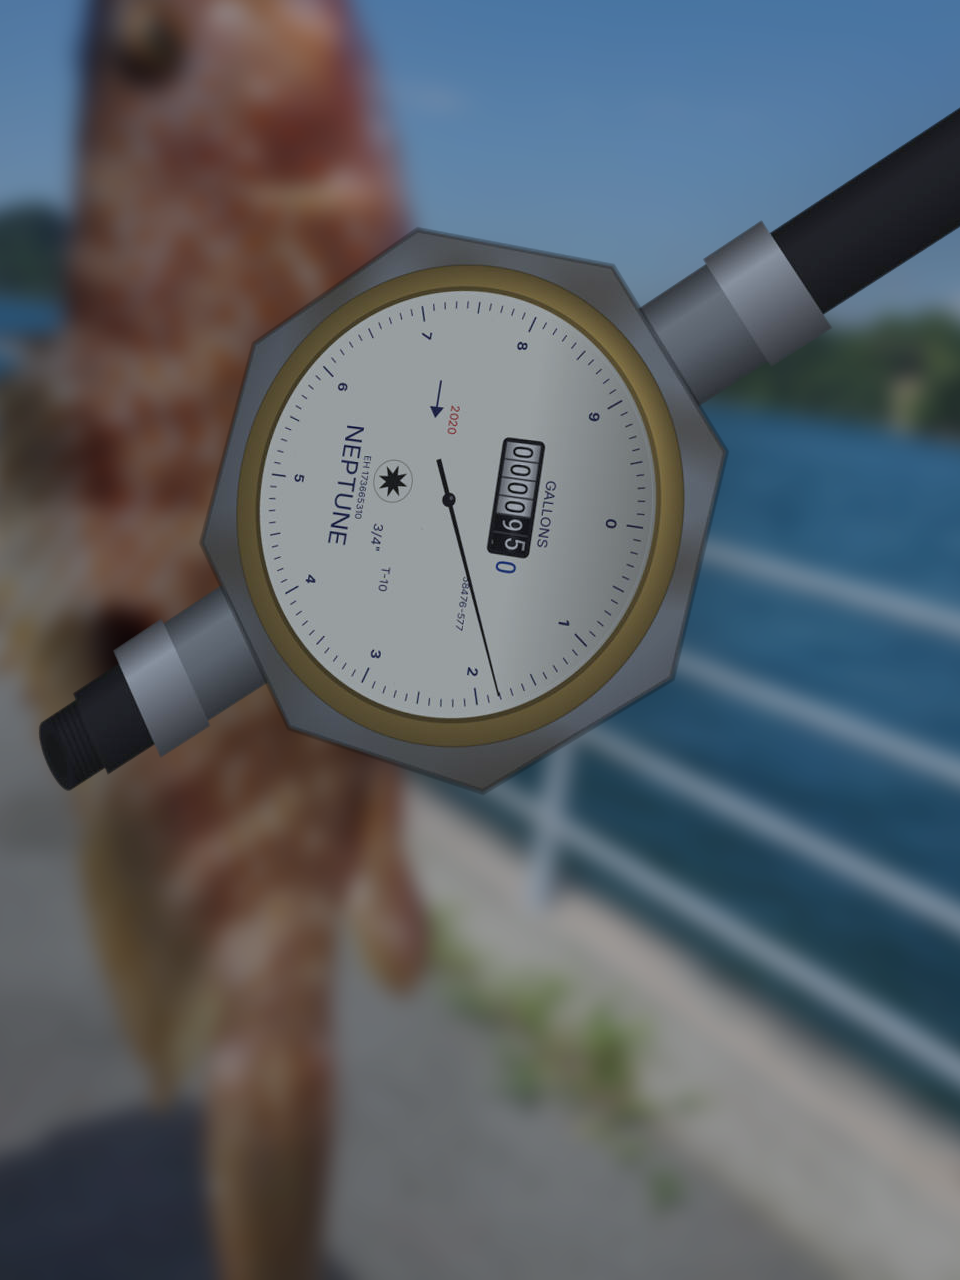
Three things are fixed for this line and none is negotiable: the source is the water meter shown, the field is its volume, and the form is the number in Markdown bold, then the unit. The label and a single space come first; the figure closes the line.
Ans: **951.8** gal
